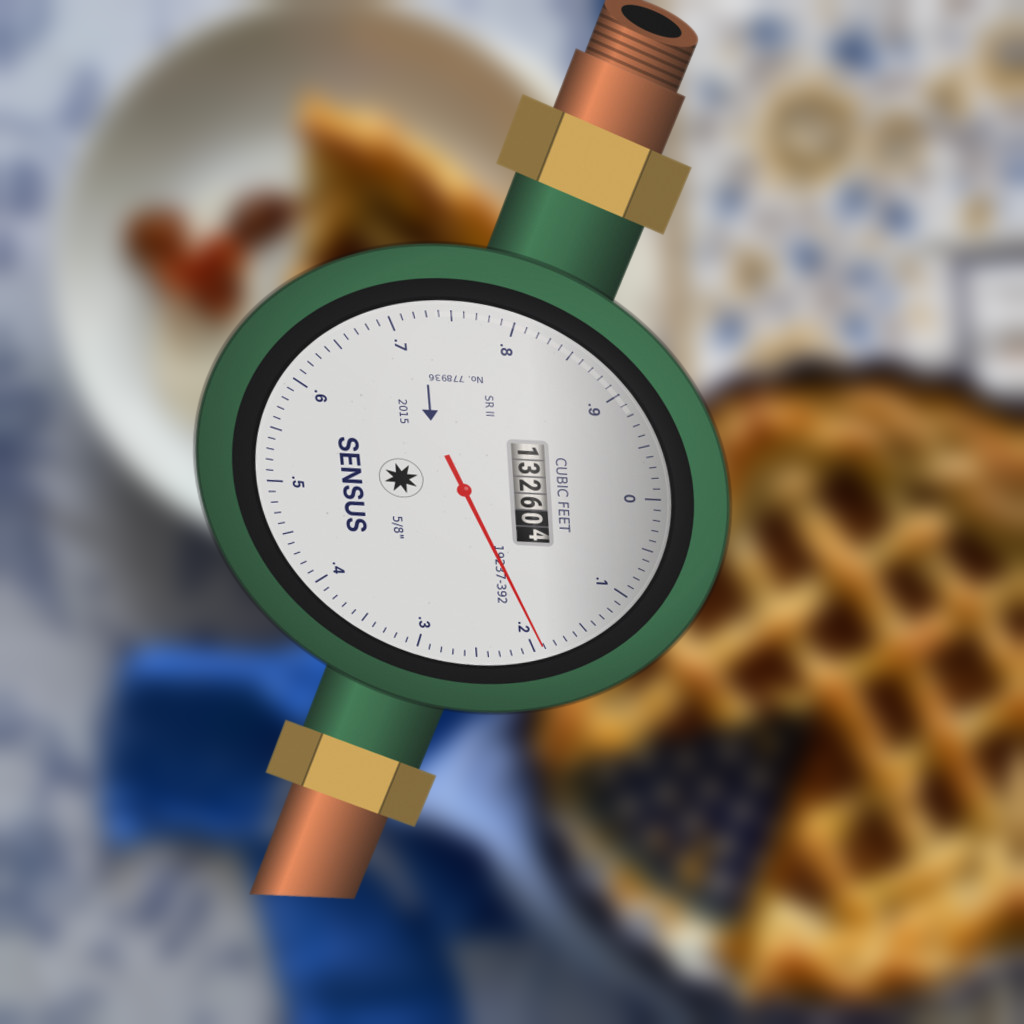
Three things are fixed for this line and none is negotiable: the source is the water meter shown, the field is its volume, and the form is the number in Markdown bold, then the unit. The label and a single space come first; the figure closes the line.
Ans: **132604.19** ft³
